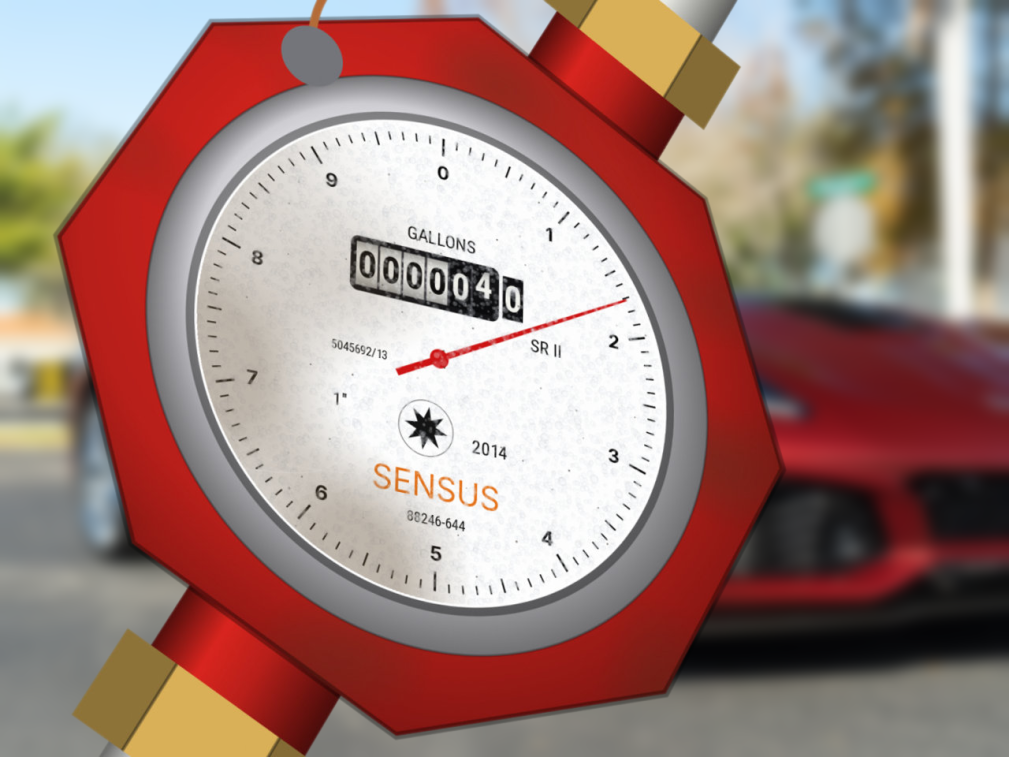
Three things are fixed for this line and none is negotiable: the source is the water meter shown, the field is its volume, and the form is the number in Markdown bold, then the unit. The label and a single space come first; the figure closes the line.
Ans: **41.7** gal
